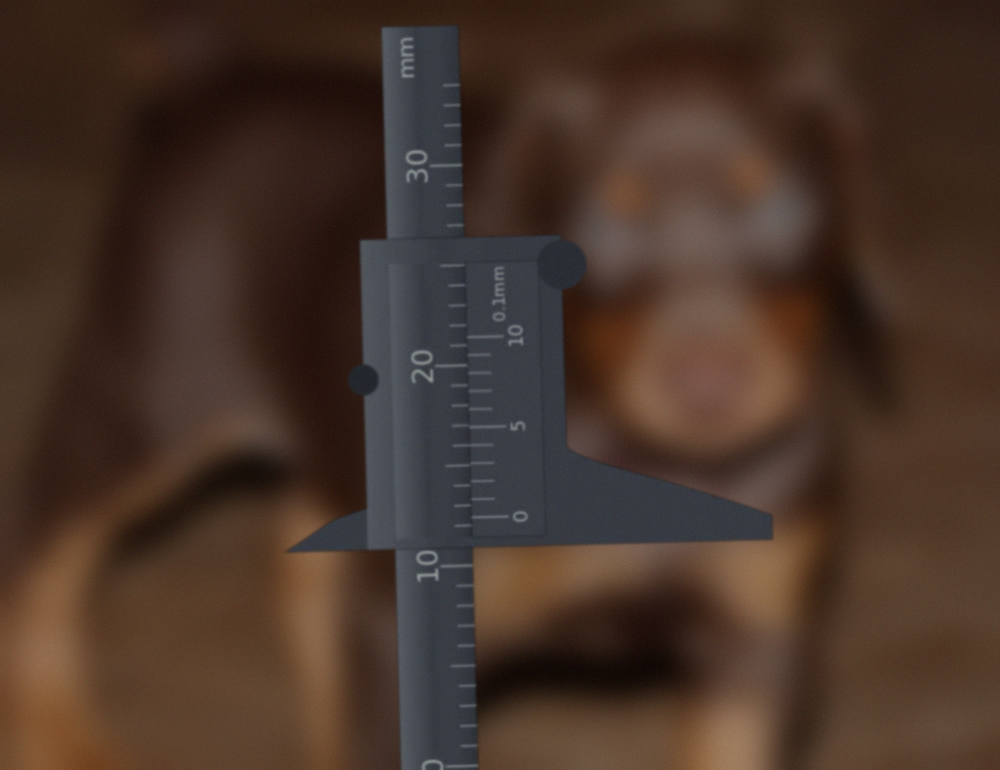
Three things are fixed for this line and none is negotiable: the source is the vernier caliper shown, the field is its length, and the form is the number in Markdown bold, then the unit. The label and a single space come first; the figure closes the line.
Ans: **12.4** mm
